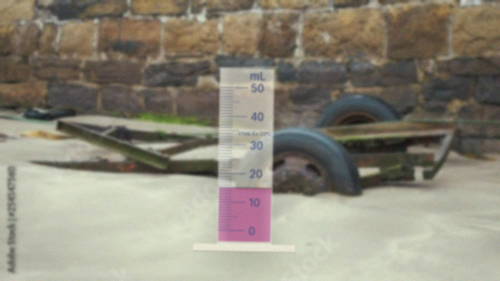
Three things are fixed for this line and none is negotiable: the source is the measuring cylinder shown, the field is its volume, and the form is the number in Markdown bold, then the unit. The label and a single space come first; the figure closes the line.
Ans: **15** mL
